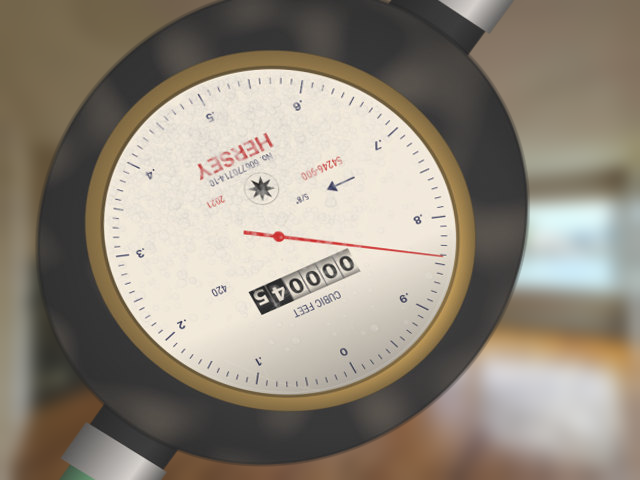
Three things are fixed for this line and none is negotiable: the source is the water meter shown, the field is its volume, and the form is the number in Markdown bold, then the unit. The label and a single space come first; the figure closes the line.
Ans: **44.84** ft³
